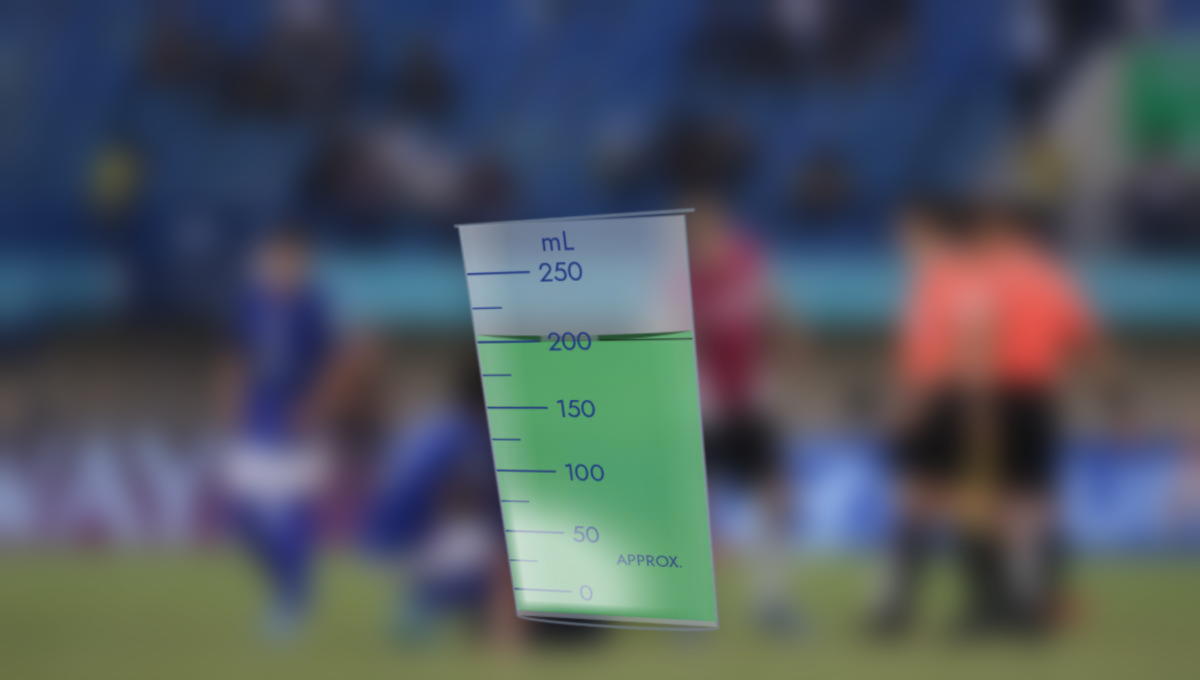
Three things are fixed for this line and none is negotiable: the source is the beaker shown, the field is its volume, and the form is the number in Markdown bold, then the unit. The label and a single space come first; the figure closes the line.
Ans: **200** mL
